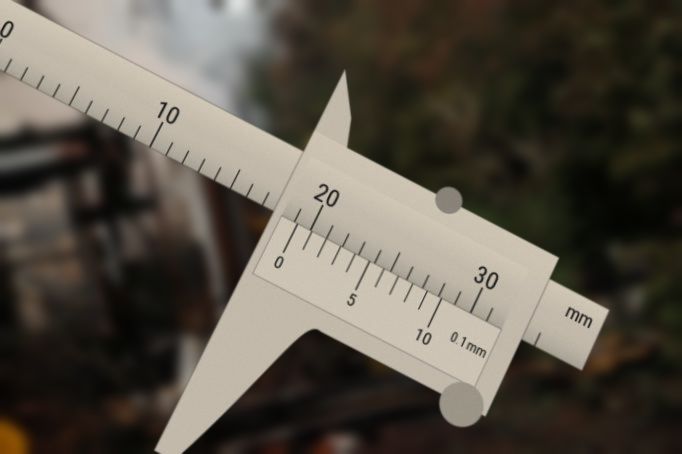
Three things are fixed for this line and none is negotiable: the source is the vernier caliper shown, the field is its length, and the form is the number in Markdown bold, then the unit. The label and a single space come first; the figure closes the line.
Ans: **19.2** mm
